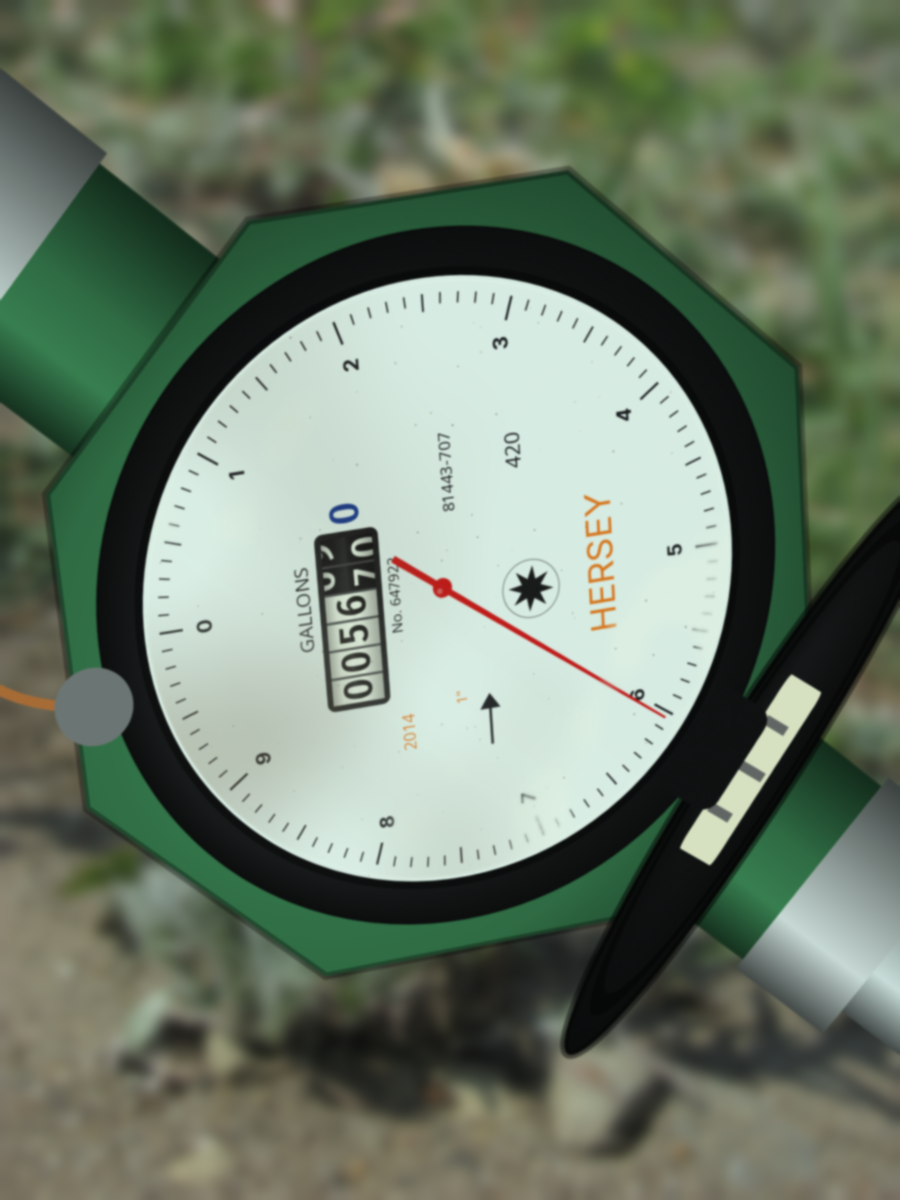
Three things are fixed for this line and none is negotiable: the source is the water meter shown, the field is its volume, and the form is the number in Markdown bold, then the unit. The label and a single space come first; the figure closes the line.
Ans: **56696.0** gal
